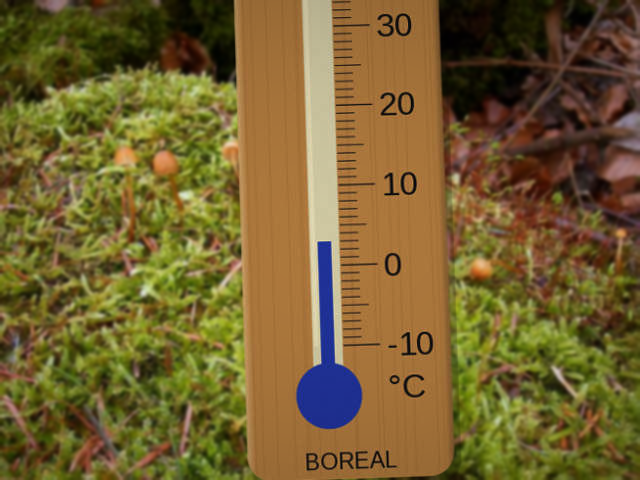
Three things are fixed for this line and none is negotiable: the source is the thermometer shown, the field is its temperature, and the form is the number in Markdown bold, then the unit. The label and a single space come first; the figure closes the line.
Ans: **3** °C
